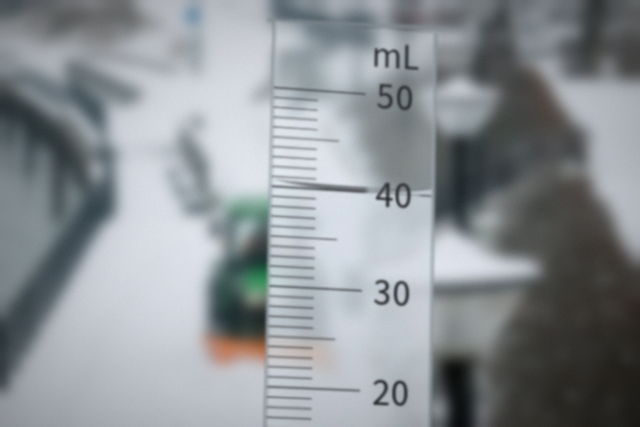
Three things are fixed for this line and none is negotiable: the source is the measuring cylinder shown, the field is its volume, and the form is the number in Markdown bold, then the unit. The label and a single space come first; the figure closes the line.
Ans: **40** mL
